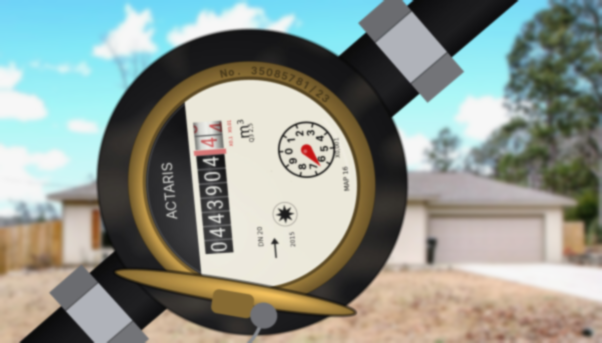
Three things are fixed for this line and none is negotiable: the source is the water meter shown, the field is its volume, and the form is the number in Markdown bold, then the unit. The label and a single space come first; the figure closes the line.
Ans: **443904.436** m³
